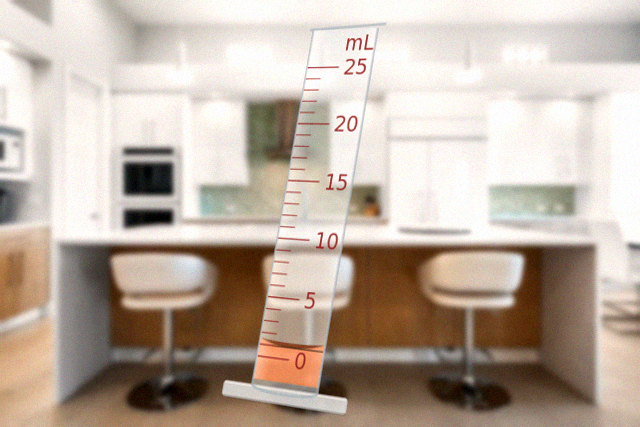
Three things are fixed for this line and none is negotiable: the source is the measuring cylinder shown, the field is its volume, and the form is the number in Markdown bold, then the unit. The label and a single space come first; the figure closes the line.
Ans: **1** mL
